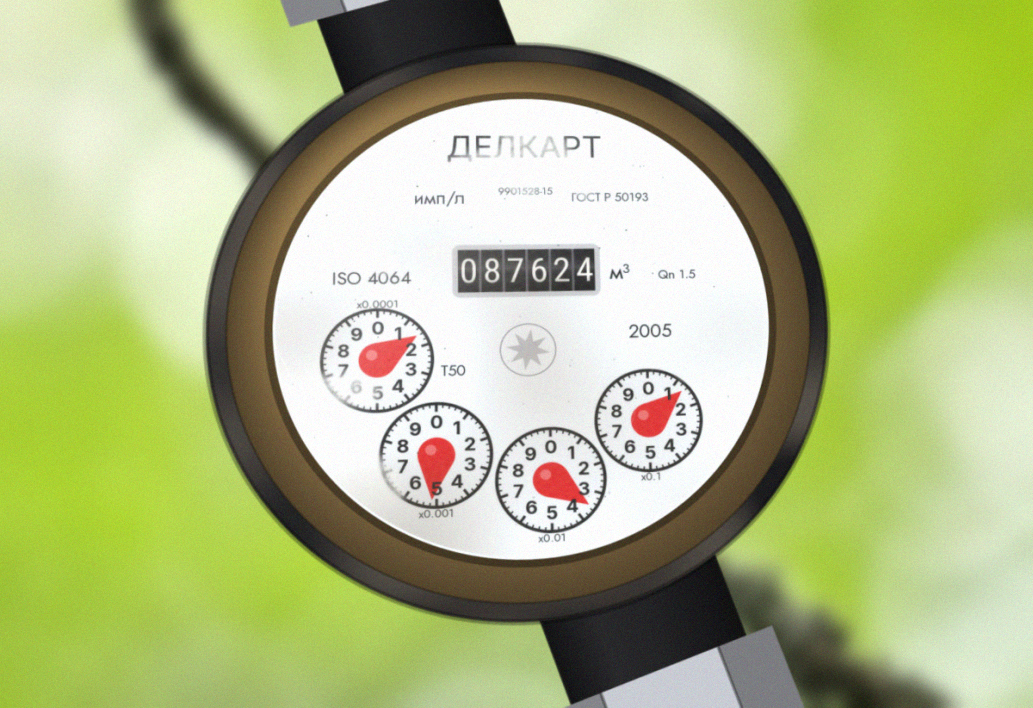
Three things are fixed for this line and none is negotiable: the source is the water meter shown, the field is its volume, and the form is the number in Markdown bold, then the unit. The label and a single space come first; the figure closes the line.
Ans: **87624.1351** m³
